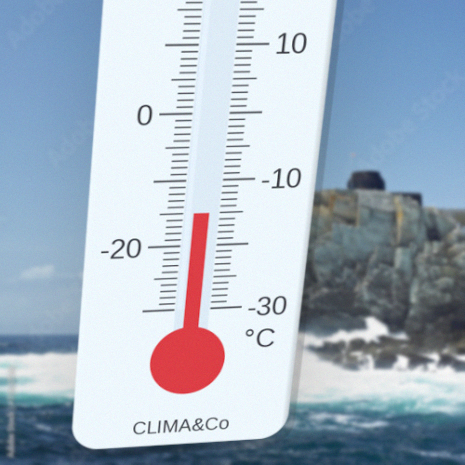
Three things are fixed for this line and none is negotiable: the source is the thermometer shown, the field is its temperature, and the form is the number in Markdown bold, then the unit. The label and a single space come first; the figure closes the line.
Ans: **-15** °C
